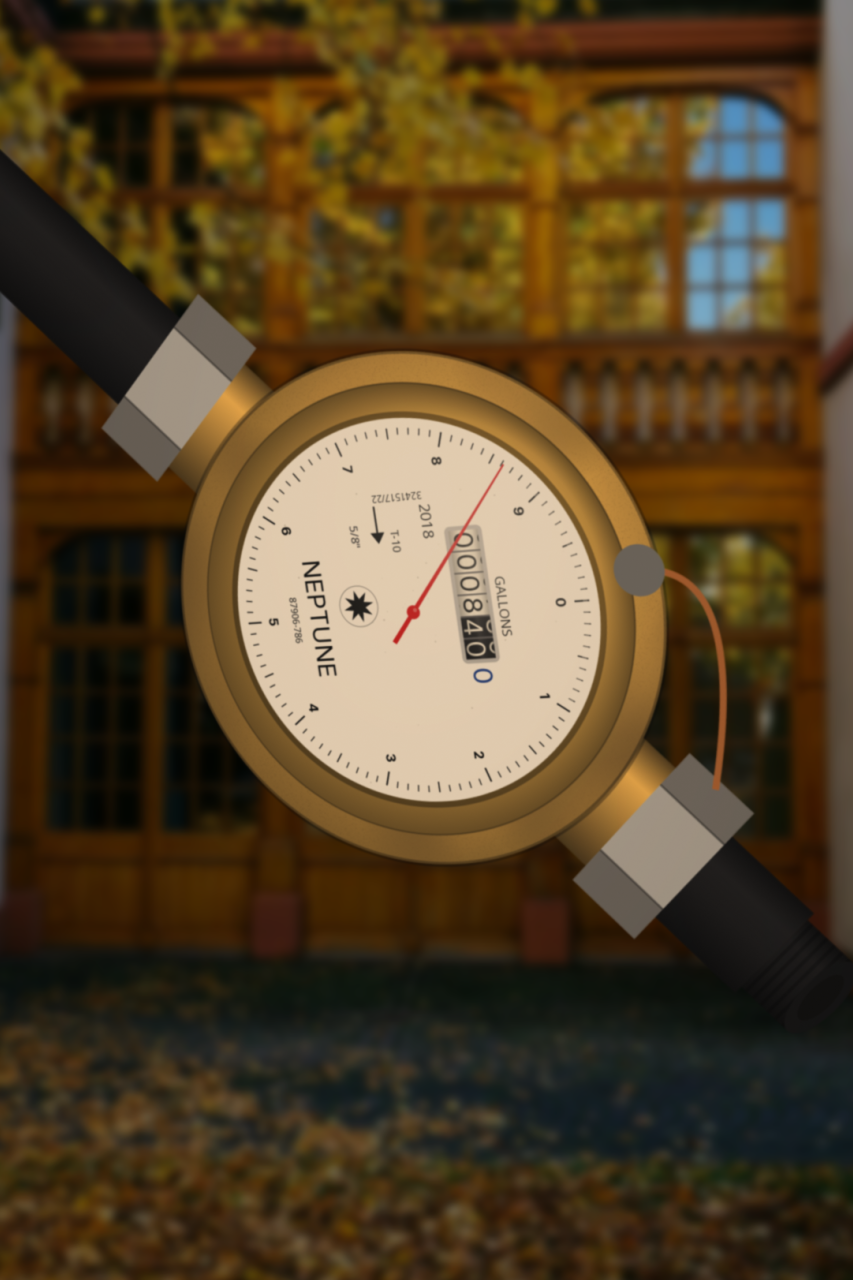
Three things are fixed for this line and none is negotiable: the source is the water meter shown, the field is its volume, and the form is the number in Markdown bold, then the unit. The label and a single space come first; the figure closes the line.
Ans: **8398.6** gal
